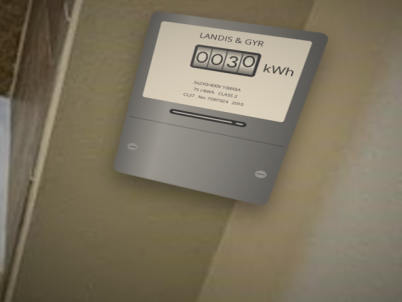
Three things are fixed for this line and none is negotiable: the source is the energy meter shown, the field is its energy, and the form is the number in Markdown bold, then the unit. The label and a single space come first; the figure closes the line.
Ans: **30** kWh
